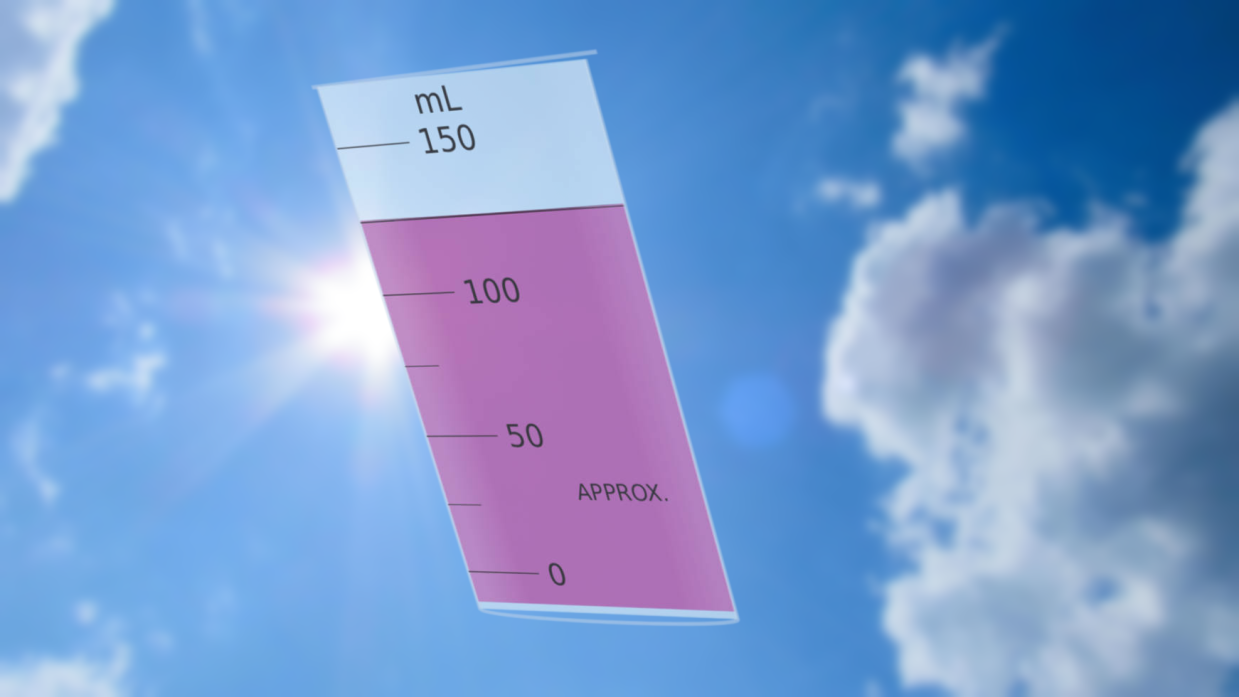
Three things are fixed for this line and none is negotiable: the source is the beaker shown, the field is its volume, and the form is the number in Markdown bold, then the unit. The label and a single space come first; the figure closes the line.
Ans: **125** mL
